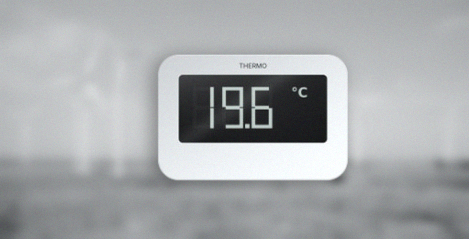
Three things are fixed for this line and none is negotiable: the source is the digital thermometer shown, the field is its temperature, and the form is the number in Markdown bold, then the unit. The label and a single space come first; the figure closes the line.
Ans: **19.6** °C
